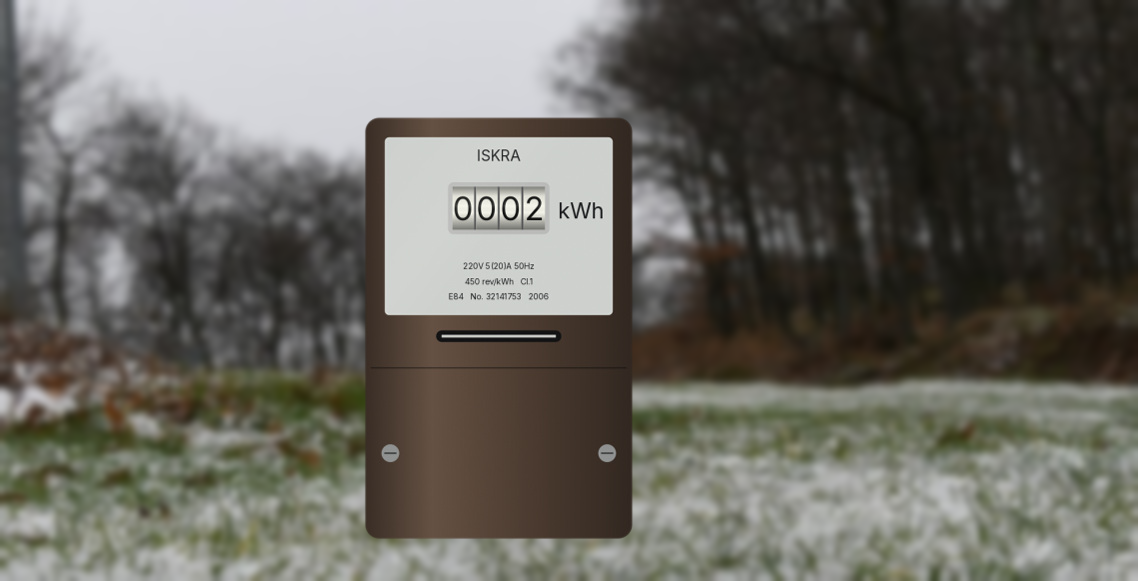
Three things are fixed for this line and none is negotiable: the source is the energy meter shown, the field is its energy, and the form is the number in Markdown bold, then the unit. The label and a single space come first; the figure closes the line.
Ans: **2** kWh
